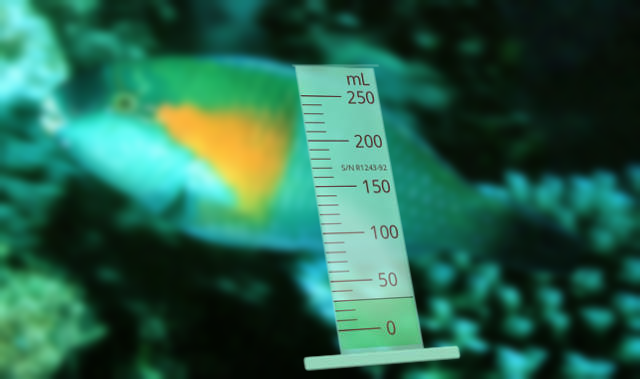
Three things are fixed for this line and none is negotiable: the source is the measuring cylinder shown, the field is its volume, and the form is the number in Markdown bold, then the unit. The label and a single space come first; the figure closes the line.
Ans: **30** mL
